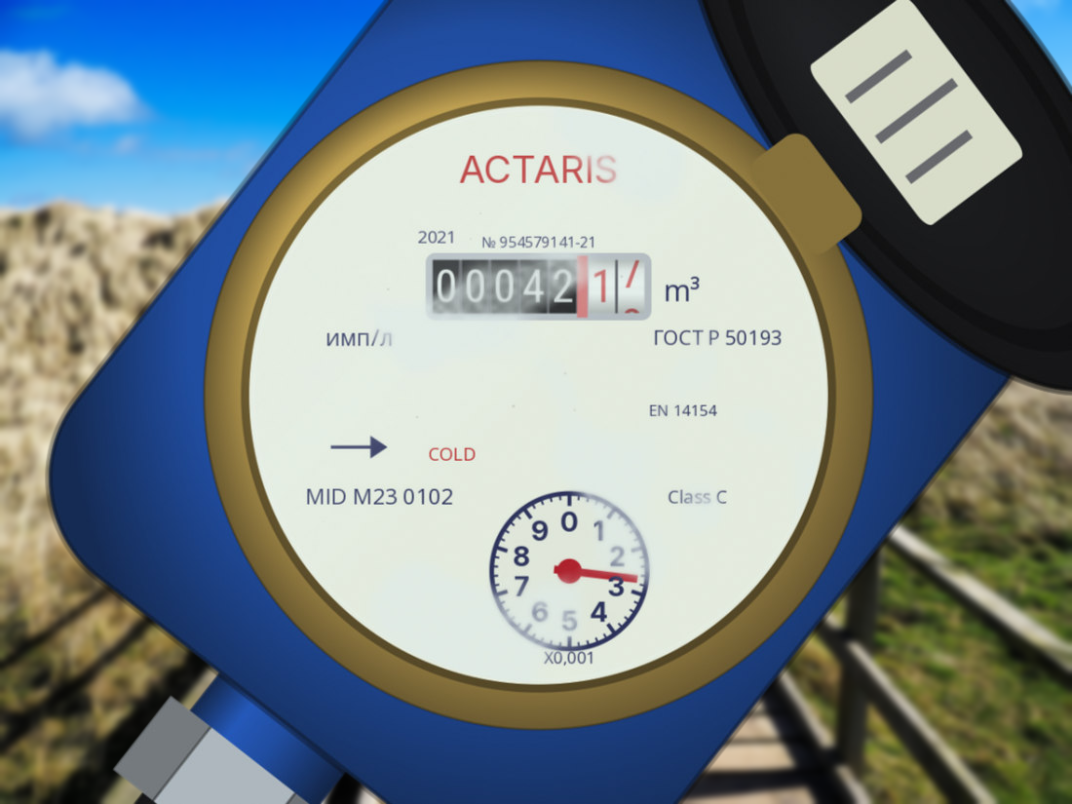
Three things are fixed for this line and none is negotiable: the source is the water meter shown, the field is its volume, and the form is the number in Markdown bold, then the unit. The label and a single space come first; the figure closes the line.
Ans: **42.172** m³
